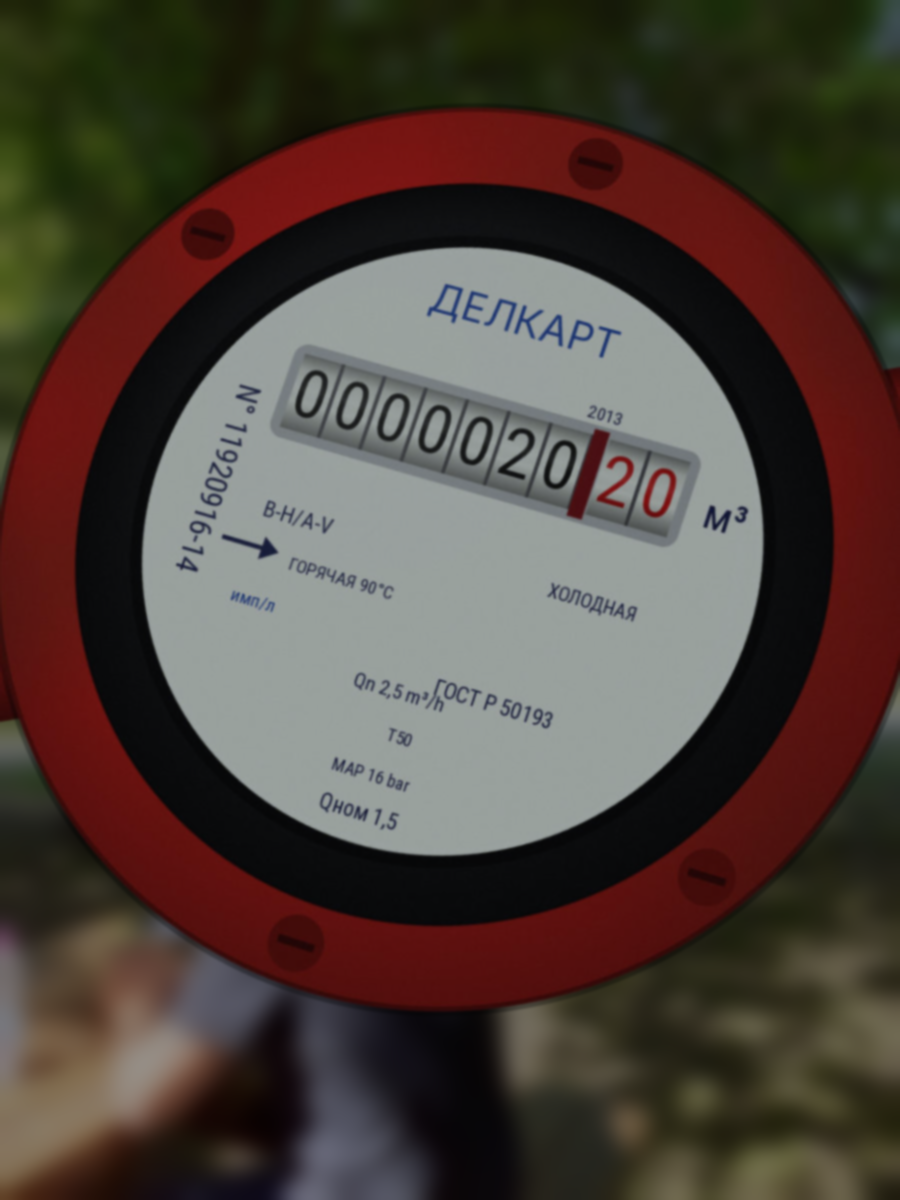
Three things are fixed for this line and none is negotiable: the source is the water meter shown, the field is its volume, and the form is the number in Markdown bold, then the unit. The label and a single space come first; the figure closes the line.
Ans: **20.20** m³
